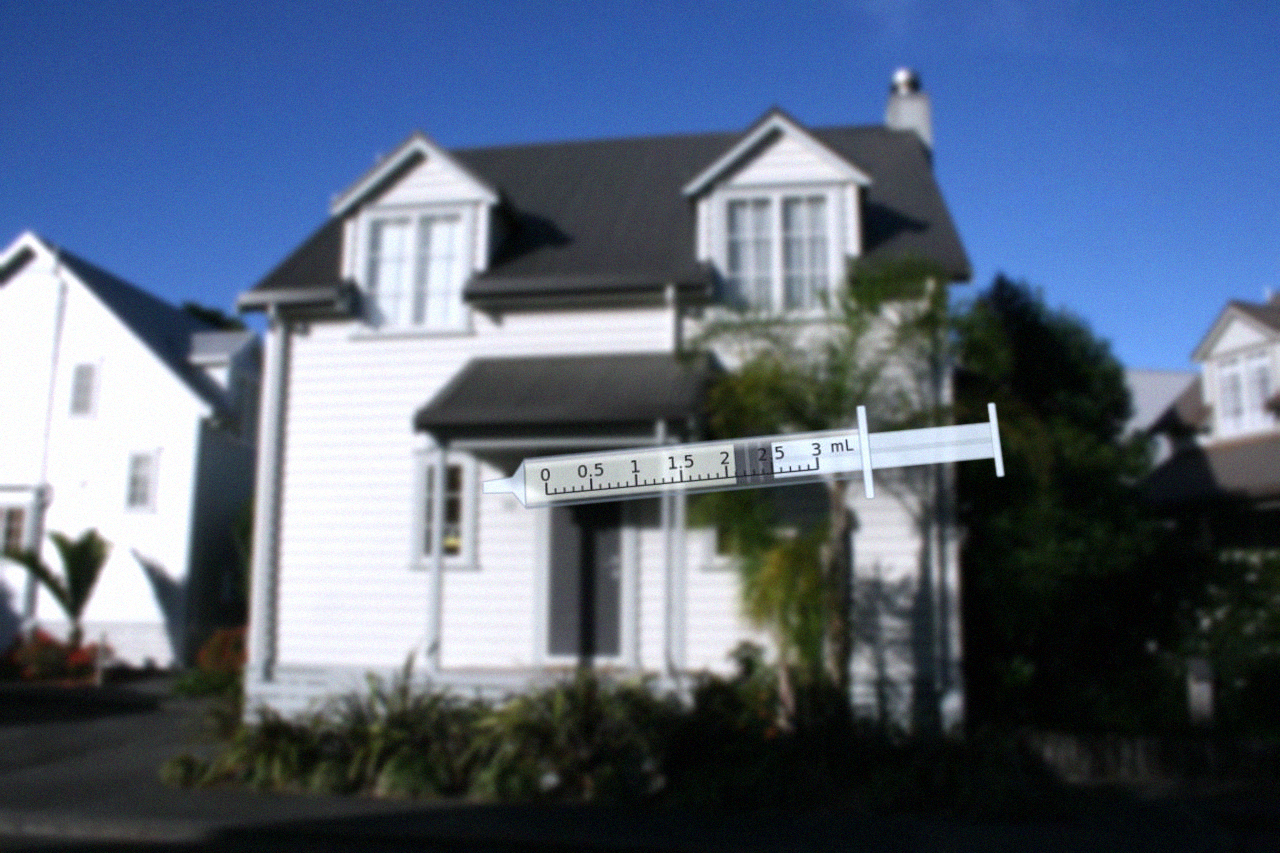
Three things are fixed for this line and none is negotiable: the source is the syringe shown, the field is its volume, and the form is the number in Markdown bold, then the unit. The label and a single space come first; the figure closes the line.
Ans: **2.1** mL
